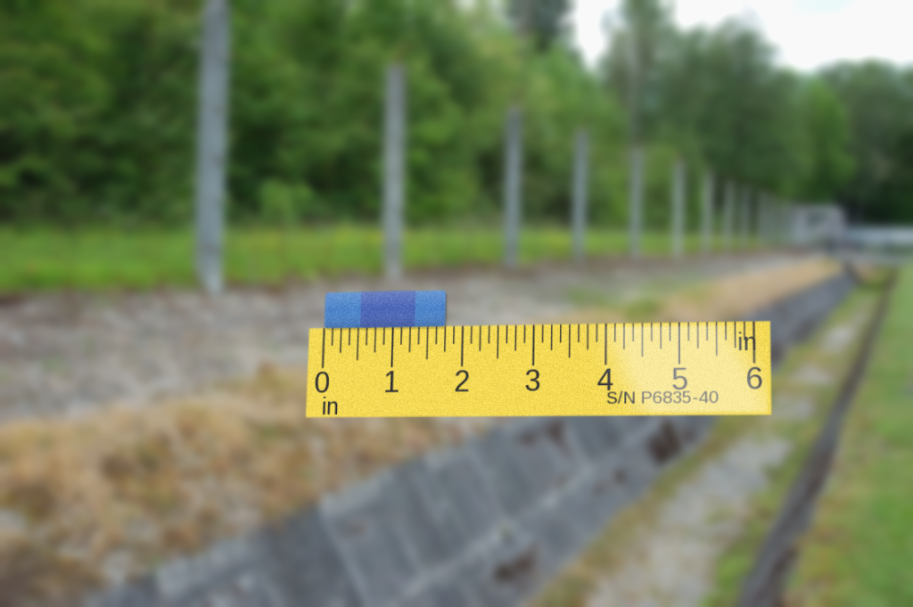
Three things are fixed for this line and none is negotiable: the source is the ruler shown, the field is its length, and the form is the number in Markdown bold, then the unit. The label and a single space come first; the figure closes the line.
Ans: **1.75** in
